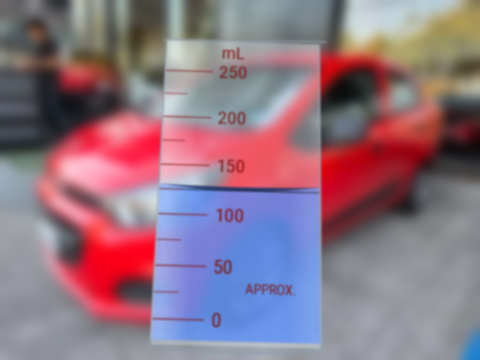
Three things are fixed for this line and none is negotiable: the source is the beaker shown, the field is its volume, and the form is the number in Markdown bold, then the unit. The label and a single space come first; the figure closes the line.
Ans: **125** mL
